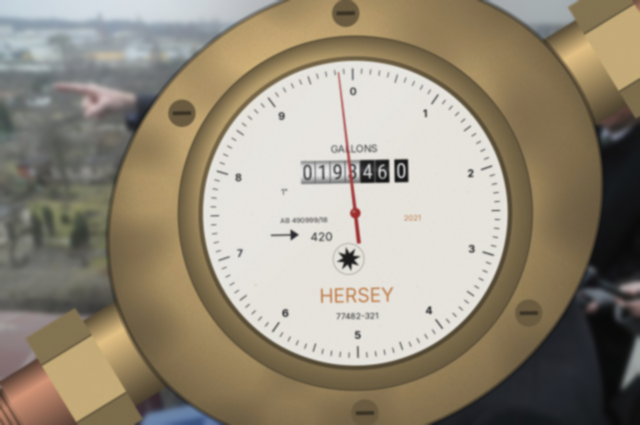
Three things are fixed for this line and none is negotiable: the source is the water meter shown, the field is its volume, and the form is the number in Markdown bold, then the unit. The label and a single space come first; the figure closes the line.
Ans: **193459.8** gal
